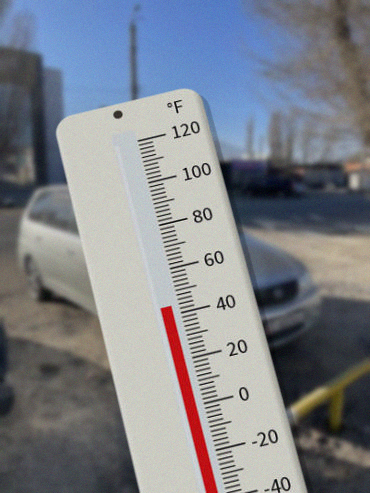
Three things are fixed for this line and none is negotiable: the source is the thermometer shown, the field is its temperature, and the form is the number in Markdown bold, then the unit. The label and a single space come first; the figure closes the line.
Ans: **44** °F
